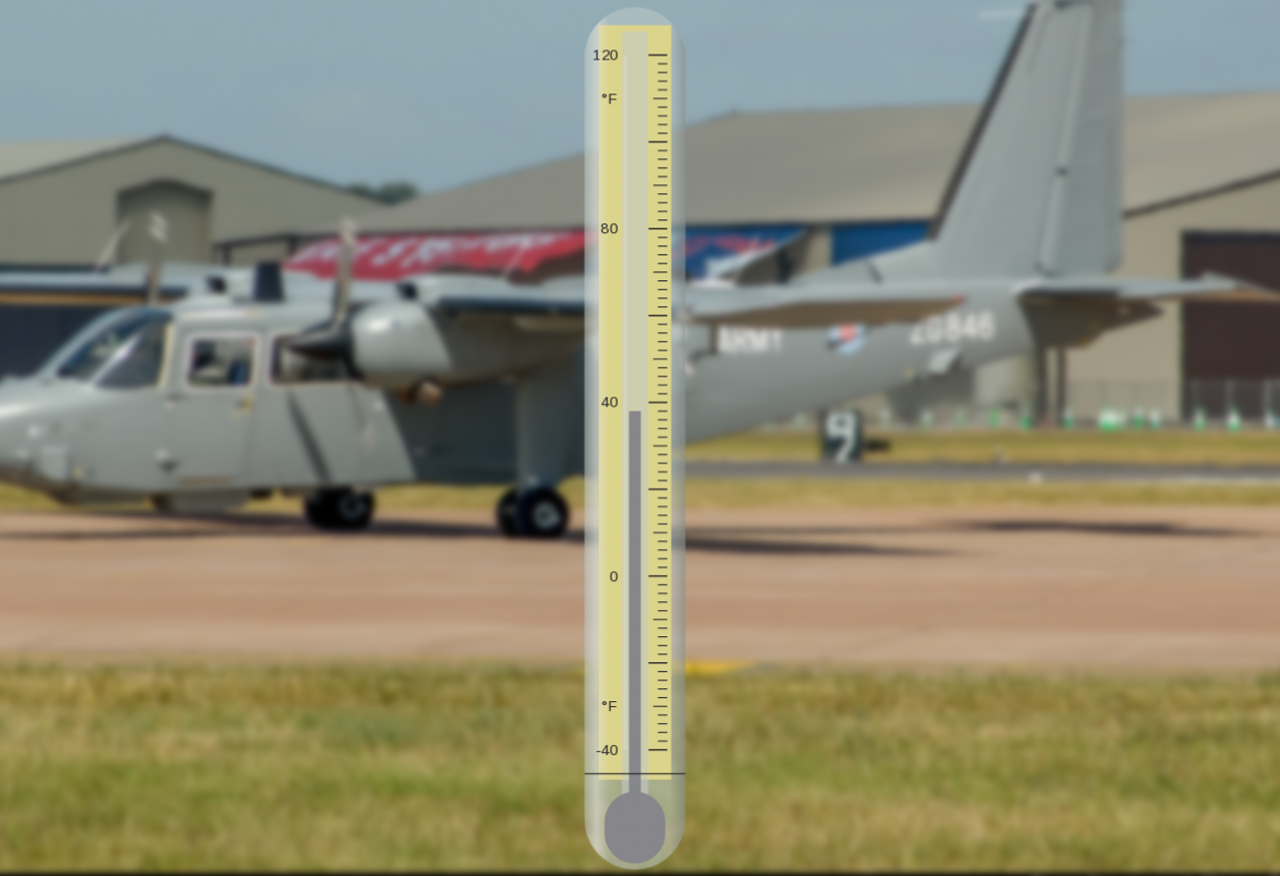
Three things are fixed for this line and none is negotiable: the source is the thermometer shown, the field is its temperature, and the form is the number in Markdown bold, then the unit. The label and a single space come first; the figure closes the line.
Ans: **38** °F
